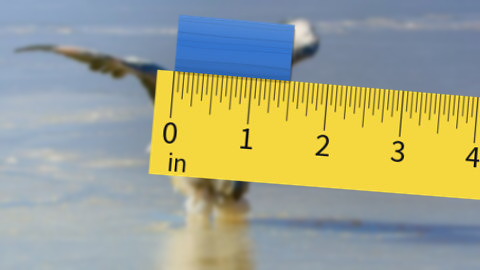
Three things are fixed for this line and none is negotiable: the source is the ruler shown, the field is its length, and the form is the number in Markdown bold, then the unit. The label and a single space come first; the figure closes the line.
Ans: **1.5** in
